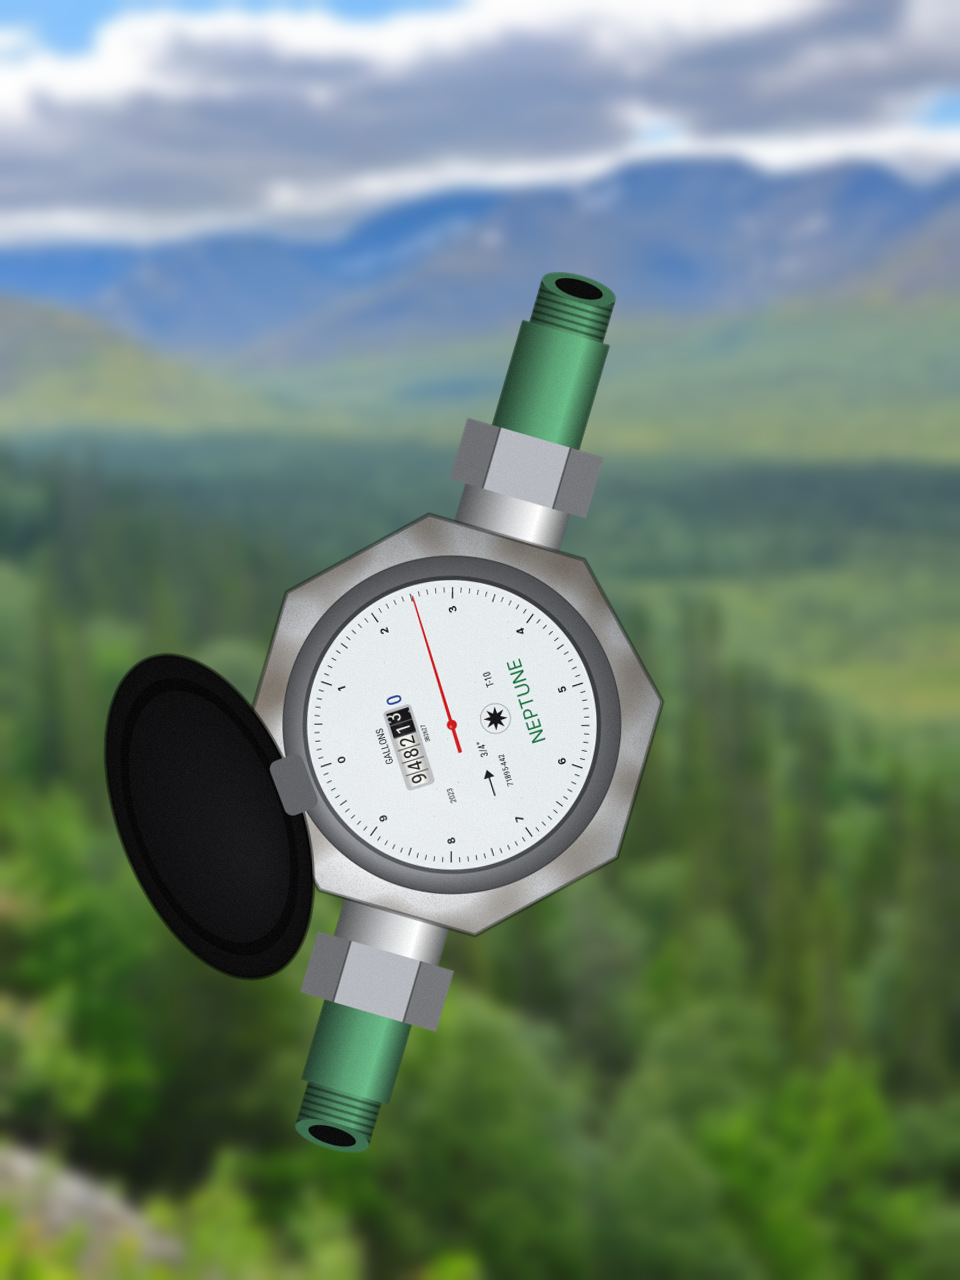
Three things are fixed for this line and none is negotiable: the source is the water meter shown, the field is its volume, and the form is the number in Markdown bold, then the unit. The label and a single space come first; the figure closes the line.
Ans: **9482132.5** gal
